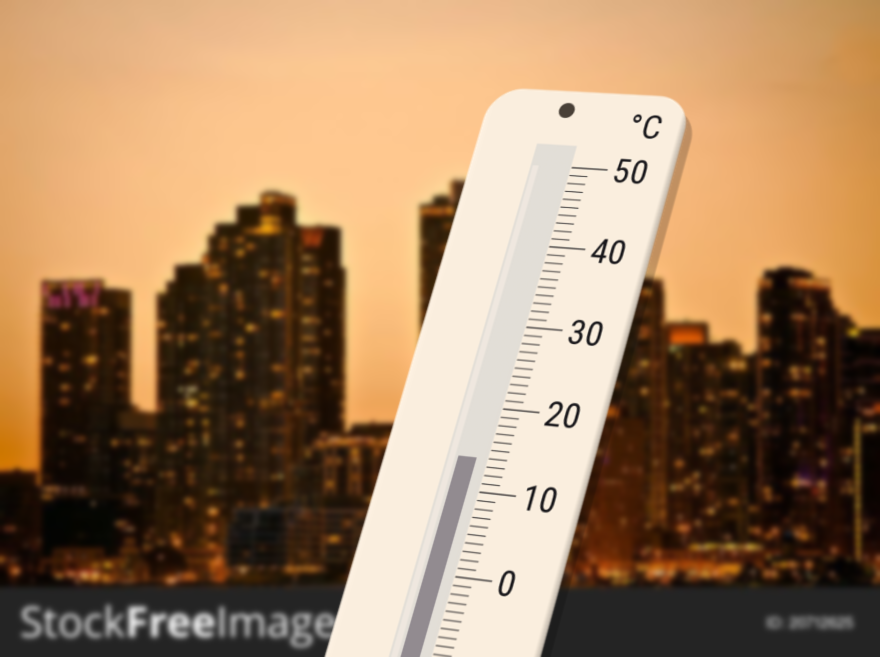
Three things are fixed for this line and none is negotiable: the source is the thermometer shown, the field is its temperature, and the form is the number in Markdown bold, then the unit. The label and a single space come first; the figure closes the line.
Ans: **14** °C
